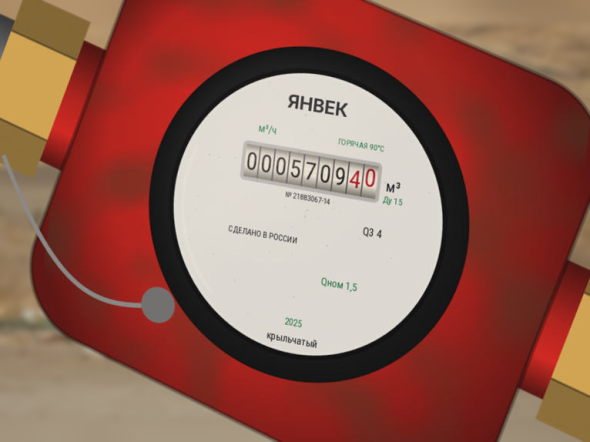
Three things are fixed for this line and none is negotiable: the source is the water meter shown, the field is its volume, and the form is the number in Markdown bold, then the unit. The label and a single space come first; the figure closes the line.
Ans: **5709.40** m³
